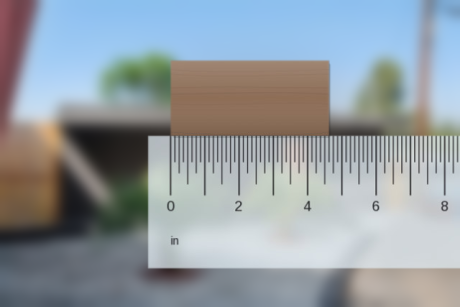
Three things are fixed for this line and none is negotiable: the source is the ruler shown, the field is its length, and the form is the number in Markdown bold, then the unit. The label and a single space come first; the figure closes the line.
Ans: **4.625** in
